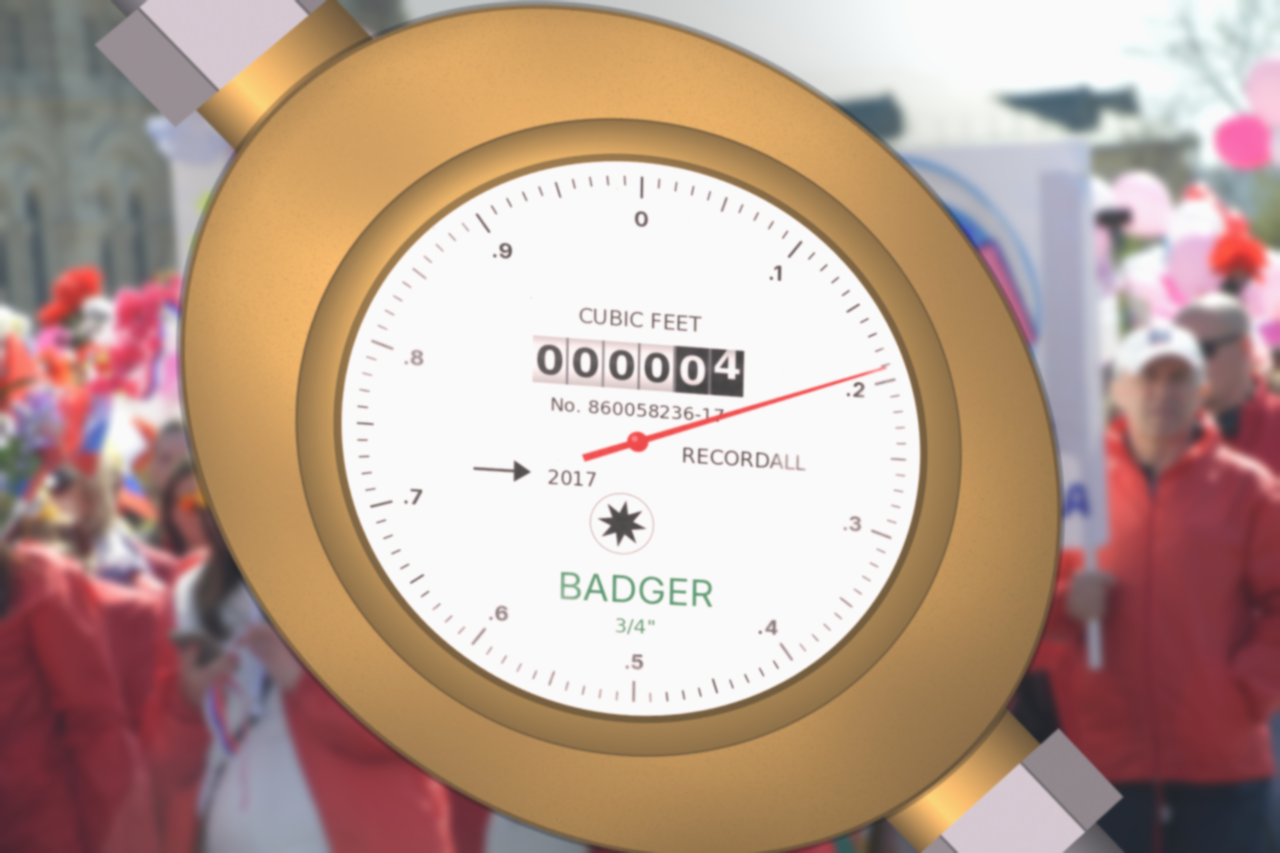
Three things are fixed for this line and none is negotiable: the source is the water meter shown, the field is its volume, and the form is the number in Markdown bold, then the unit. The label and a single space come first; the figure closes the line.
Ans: **4.19** ft³
